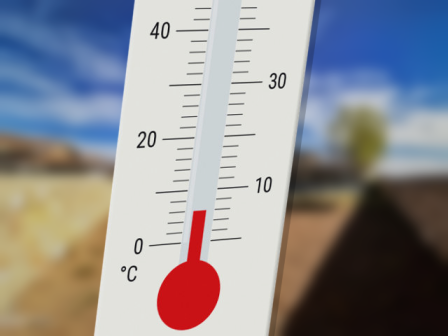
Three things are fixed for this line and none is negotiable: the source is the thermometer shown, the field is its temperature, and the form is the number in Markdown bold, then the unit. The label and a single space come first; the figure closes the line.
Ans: **6** °C
